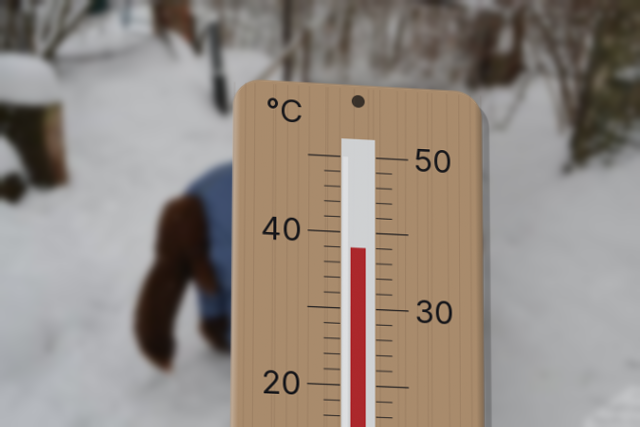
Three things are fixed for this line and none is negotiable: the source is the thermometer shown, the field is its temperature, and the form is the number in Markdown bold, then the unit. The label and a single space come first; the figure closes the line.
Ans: **38** °C
